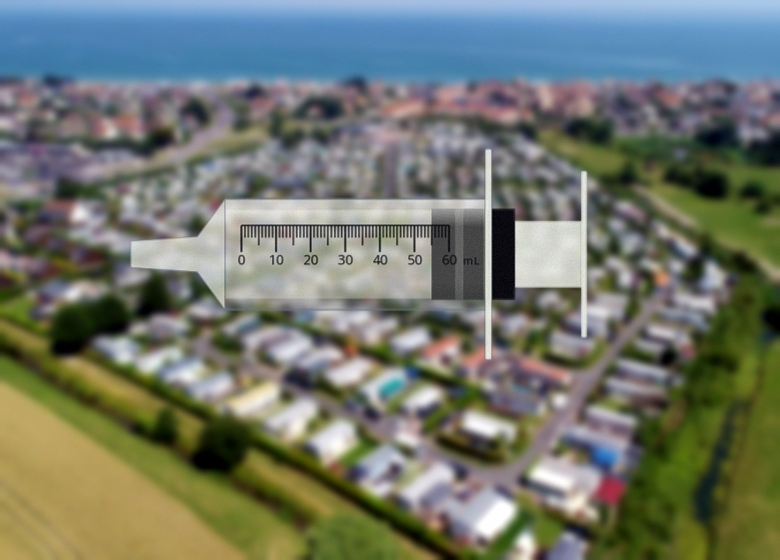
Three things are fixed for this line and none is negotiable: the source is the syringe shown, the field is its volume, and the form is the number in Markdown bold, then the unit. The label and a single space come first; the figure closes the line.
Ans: **55** mL
